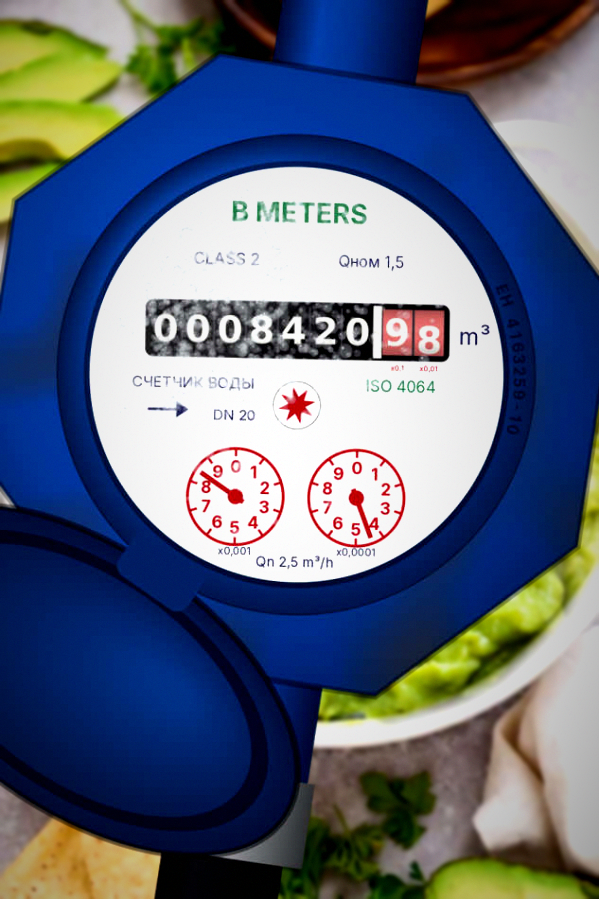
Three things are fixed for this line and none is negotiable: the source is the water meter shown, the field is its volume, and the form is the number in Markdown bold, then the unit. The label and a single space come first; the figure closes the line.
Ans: **8420.9784** m³
